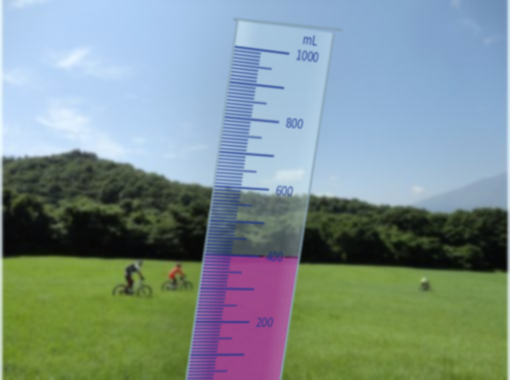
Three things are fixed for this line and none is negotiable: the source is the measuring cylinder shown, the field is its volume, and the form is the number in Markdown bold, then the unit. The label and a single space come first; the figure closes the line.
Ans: **400** mL
